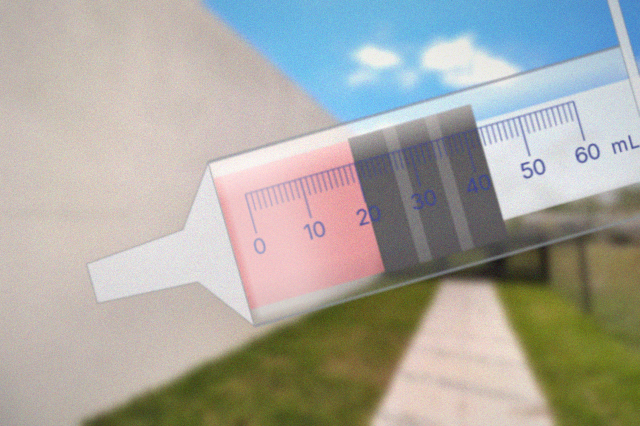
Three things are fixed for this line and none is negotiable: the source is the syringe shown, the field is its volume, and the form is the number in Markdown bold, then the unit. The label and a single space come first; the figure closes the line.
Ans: **20** mL
